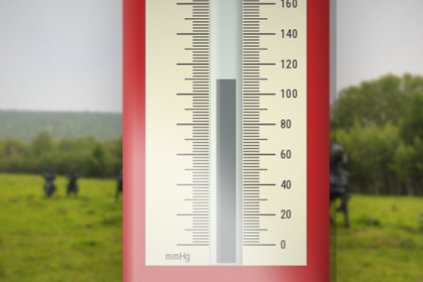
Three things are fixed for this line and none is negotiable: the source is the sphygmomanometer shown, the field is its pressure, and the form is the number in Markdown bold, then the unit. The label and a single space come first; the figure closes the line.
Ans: **110** mmHg
